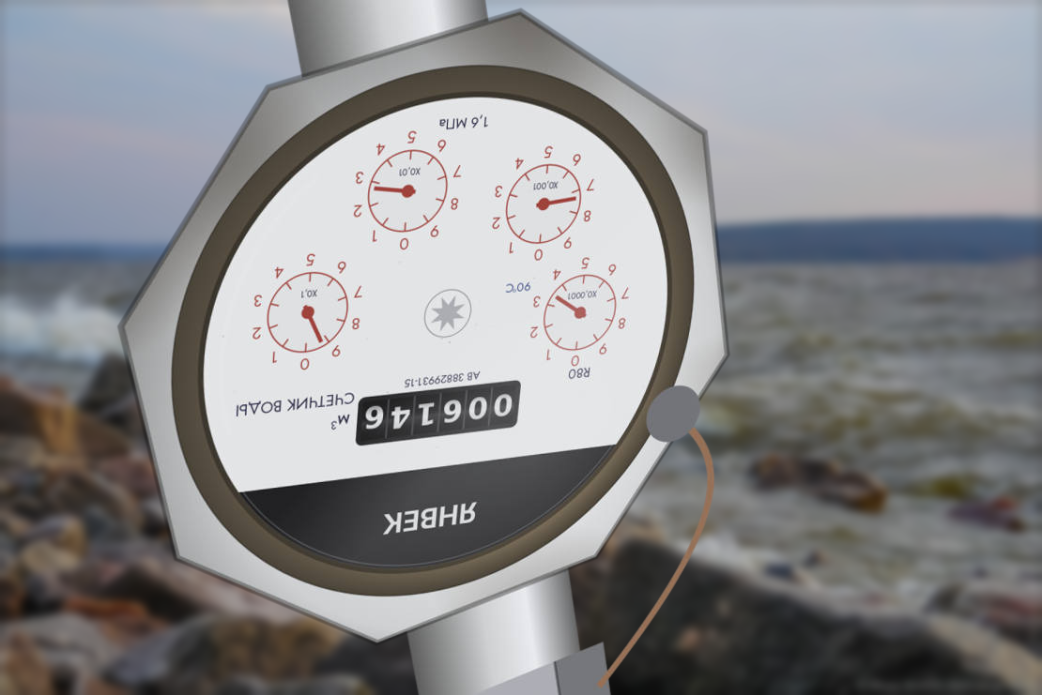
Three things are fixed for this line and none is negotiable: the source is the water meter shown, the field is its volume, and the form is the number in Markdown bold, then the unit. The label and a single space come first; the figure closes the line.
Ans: **6145.9273** m³
